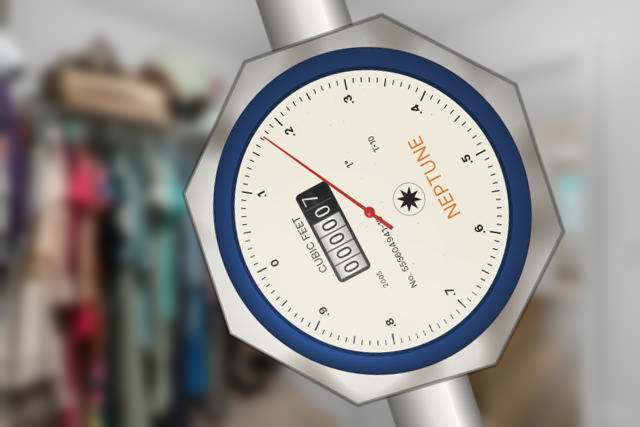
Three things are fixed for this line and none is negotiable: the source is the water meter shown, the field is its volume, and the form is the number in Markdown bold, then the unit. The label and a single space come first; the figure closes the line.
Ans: **7.17** ft³
